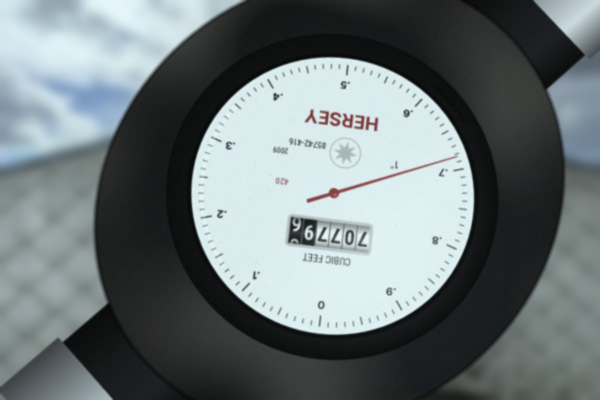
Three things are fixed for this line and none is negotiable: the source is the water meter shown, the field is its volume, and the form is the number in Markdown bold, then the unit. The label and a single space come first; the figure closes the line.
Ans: **707795.68** ft³
